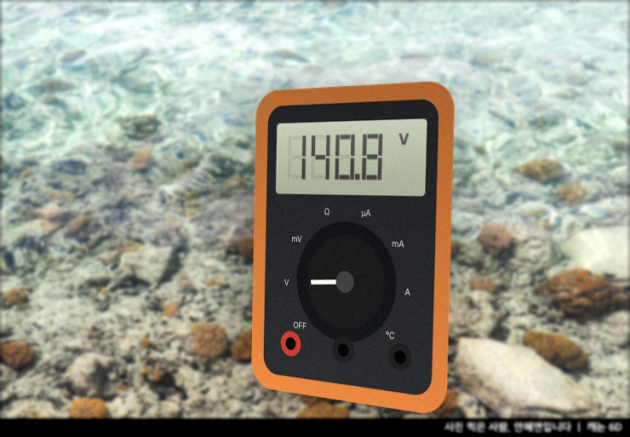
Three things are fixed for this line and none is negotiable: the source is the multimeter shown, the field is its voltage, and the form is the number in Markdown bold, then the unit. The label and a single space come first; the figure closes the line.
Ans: **140.8** V
